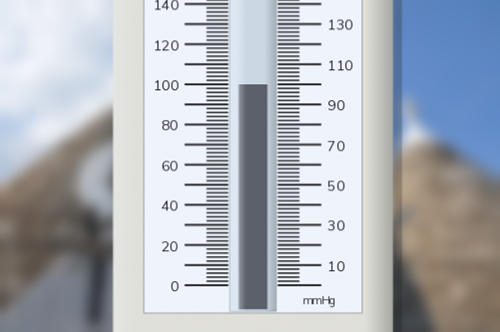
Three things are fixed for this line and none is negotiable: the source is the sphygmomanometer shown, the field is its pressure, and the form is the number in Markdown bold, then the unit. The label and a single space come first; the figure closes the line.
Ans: **100** mmHg
